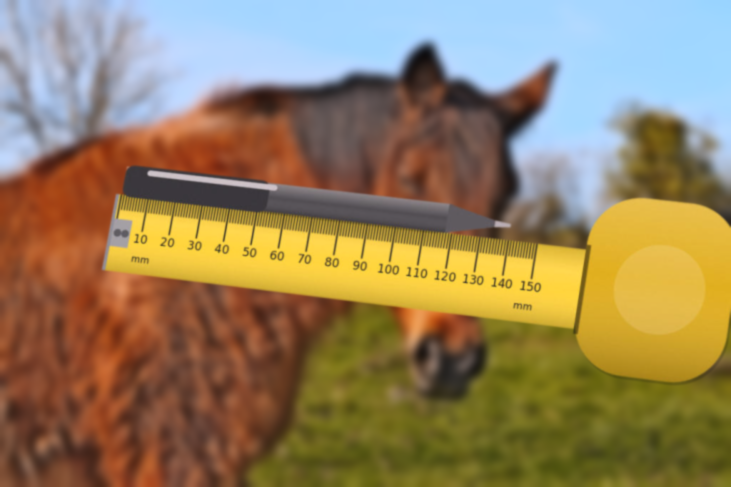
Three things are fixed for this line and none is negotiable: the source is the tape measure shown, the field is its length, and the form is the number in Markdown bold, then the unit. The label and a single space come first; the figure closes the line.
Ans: **140** mm
